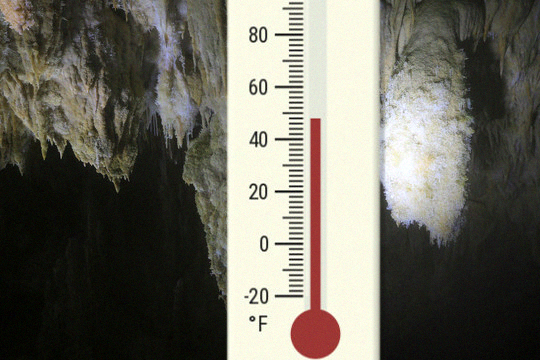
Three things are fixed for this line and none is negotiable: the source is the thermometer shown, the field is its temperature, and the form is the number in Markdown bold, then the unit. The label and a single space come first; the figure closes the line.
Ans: **48** °F
